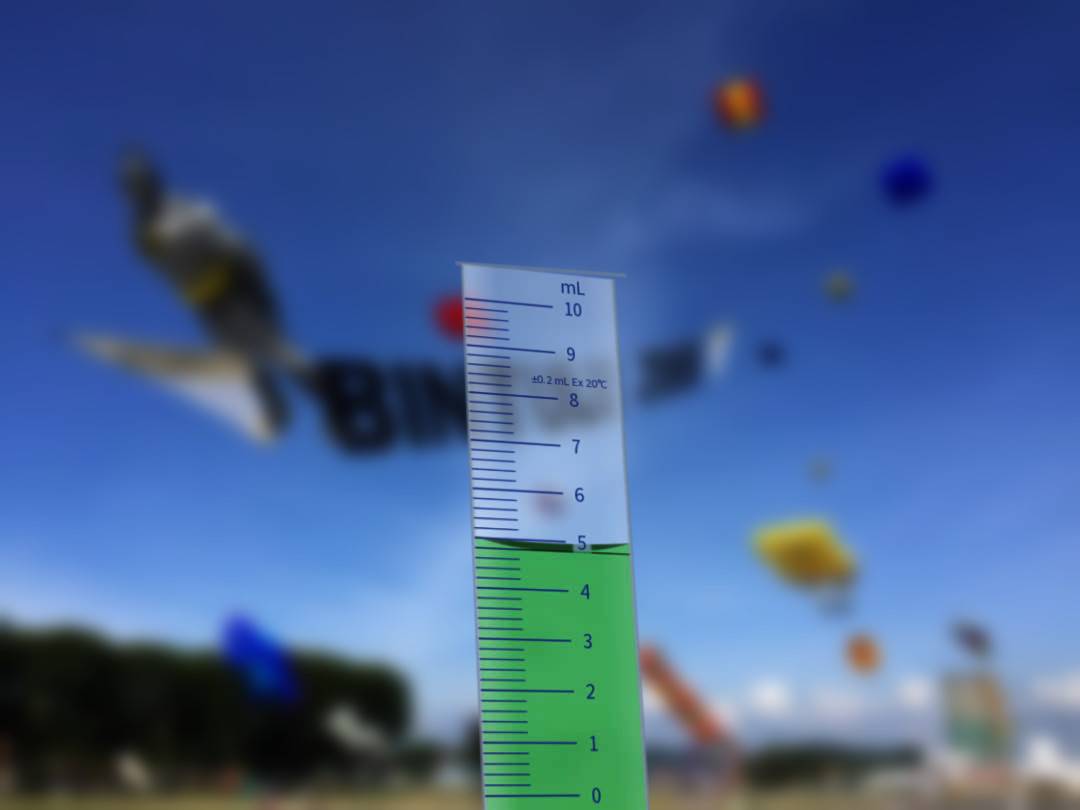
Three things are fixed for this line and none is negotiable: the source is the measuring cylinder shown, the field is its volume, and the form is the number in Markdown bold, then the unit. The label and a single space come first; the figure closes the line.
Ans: **4.8** mL
